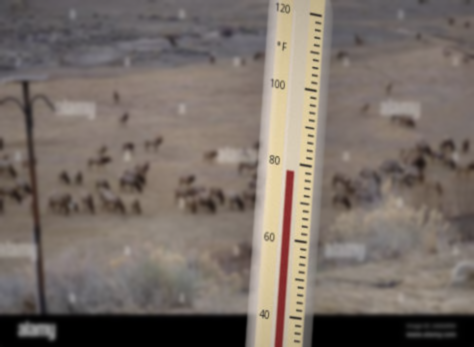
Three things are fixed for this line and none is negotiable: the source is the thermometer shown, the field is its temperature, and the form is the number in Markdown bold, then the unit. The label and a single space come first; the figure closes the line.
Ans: **78** °F
